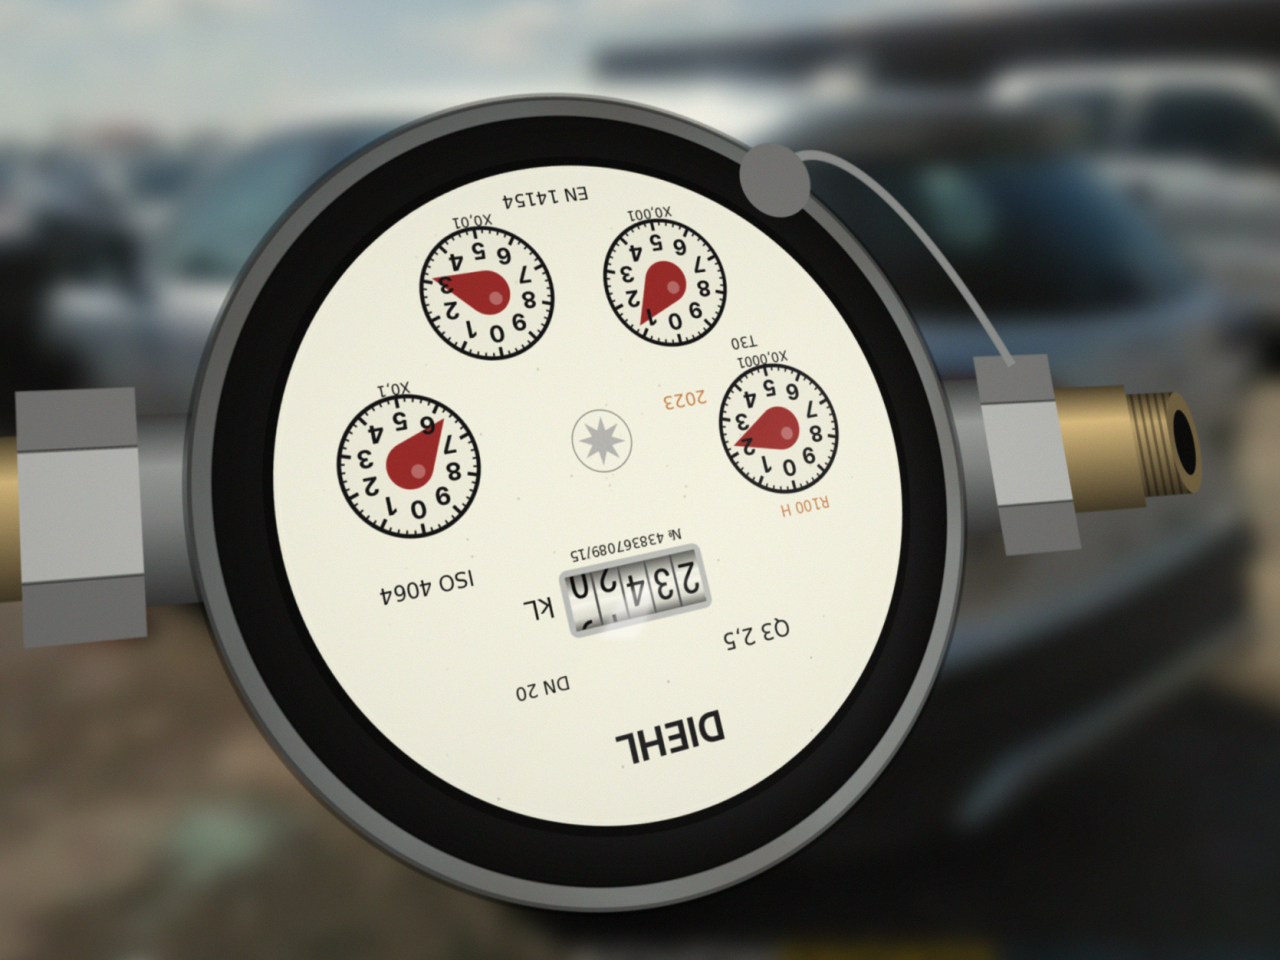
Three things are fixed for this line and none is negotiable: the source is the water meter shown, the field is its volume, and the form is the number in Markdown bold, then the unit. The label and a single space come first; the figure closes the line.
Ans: **23419.6312** kL
